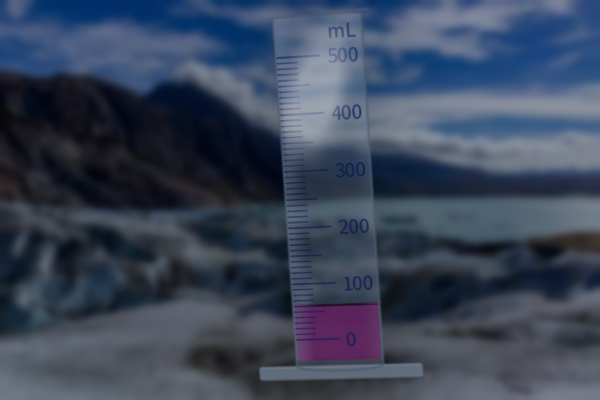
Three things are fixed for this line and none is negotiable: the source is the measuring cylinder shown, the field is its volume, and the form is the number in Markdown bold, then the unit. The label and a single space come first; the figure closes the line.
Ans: **60** mL
